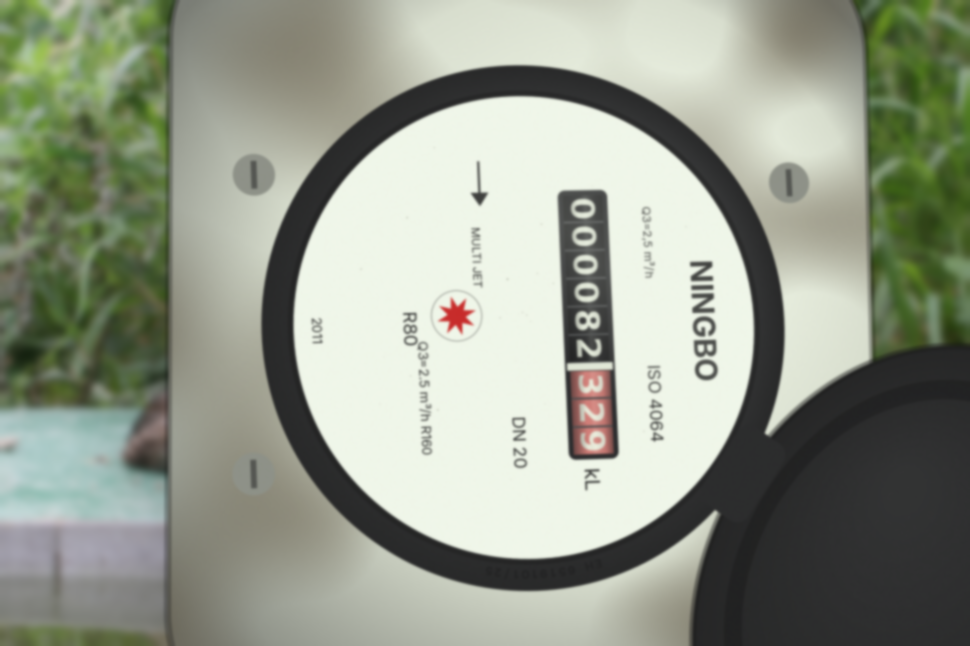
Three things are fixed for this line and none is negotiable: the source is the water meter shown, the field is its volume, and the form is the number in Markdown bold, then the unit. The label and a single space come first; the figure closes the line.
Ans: **82.329** kL
